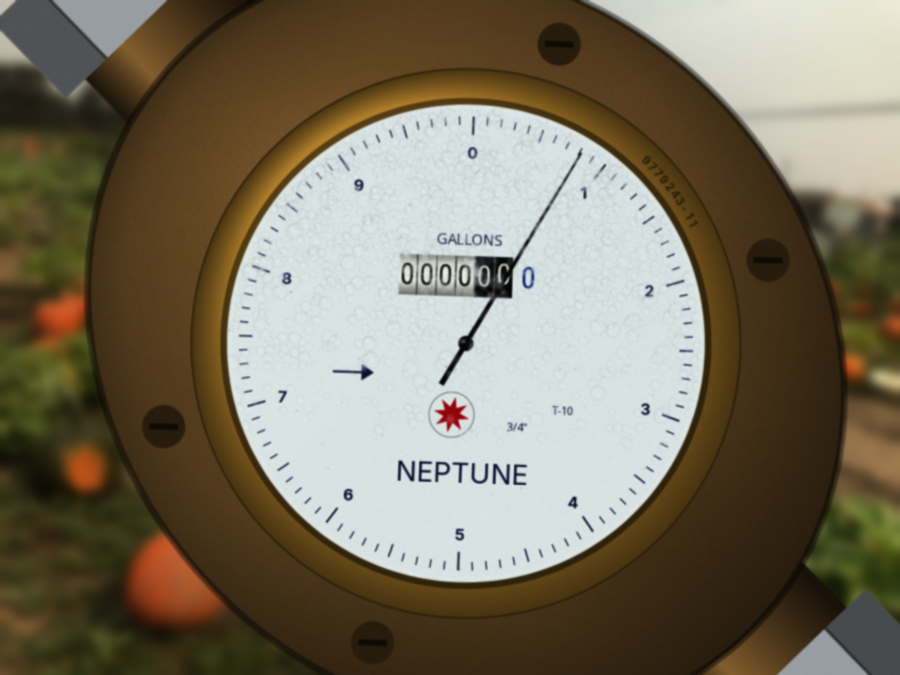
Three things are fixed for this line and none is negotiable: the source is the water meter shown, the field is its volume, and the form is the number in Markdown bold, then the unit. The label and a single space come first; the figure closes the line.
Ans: **0.8** gal
